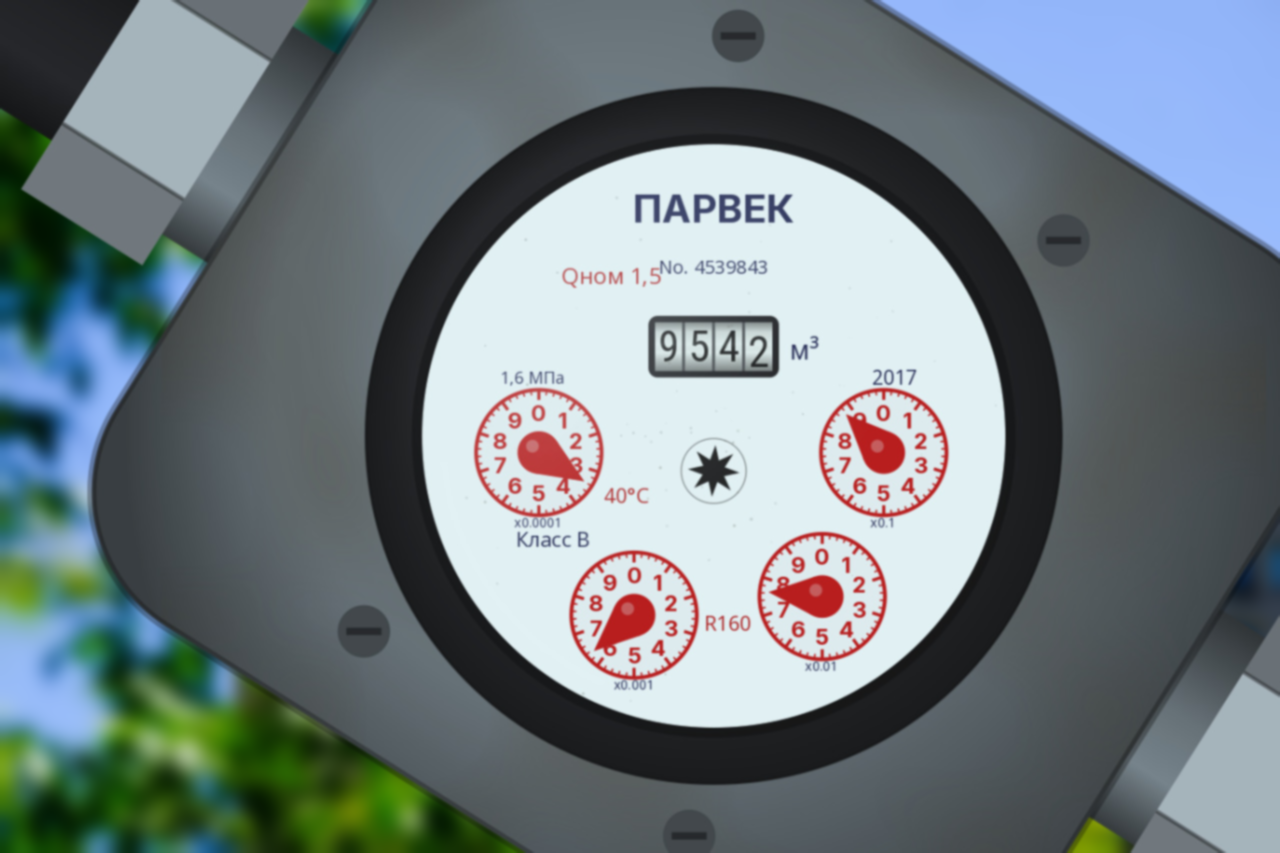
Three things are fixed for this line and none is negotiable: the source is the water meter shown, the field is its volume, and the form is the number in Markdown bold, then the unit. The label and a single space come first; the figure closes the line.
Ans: **9541.8763** m³
